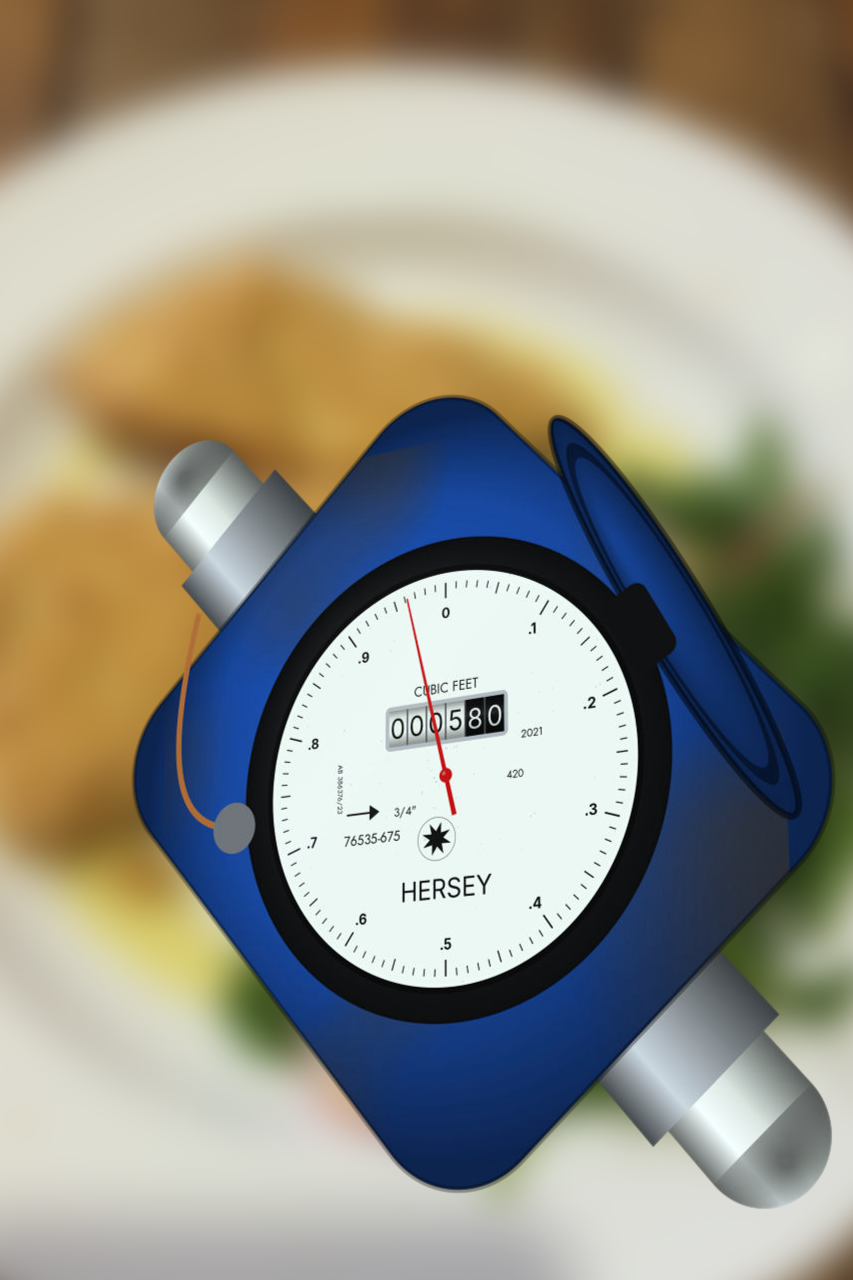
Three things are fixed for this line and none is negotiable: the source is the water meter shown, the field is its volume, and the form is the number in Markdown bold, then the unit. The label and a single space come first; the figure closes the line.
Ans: **579.96** ft³
